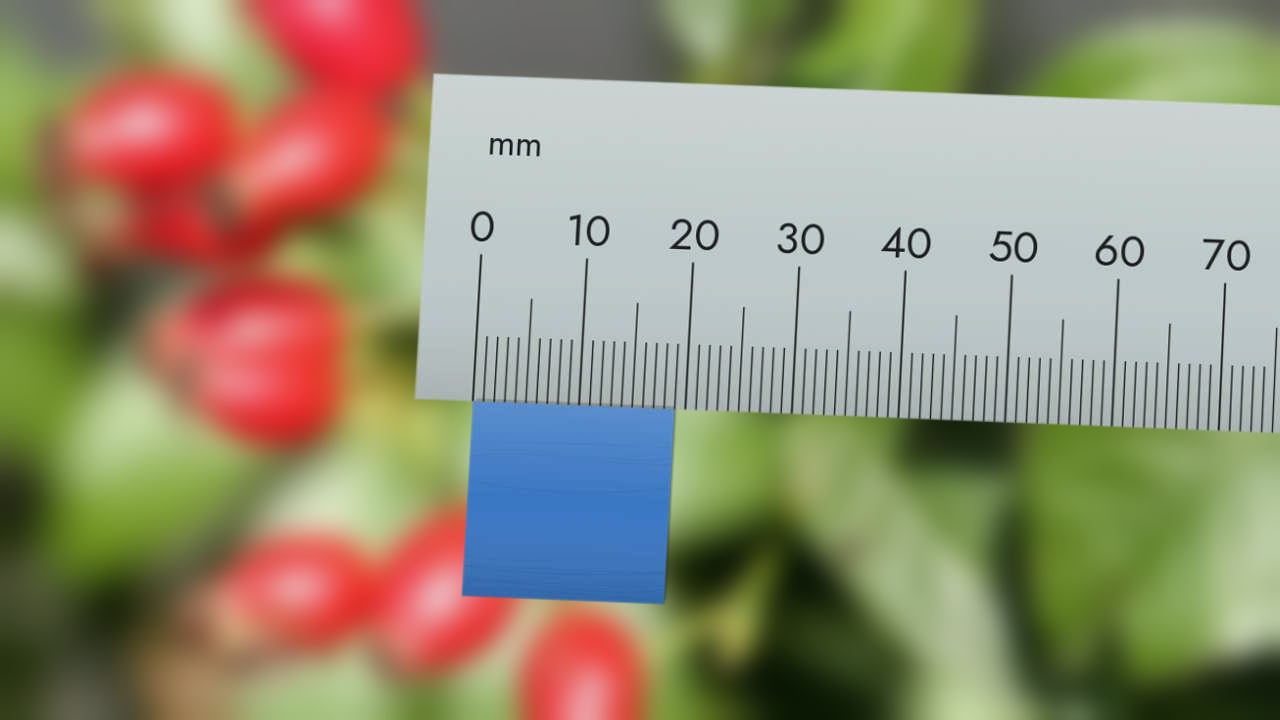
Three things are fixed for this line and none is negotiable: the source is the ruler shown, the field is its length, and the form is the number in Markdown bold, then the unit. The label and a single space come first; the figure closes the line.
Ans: **19** mm
